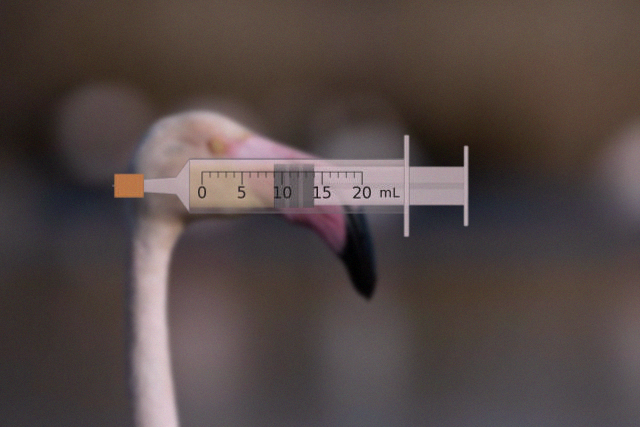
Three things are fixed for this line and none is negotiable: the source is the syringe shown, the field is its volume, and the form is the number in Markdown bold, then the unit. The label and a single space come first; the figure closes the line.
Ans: **9** mL
